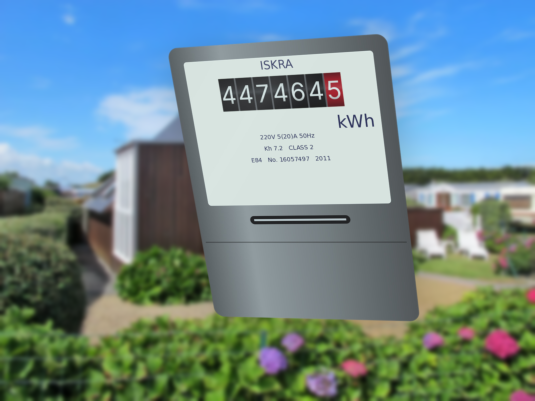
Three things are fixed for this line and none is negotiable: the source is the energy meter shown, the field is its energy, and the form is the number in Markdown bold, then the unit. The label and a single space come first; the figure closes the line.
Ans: **447464.5** kWh
